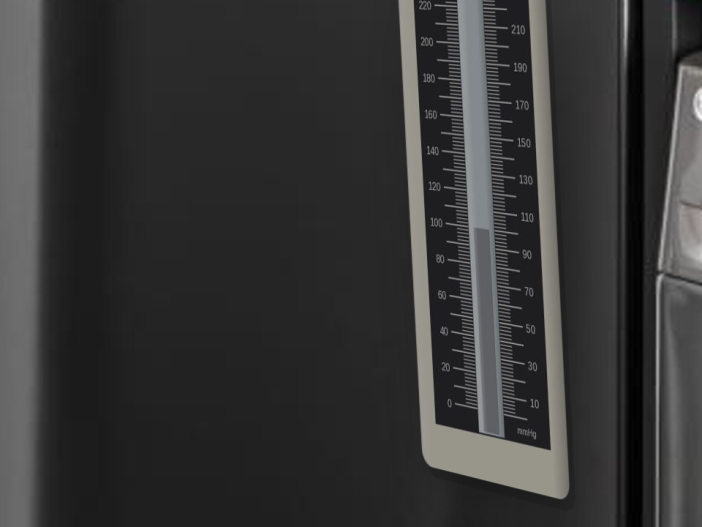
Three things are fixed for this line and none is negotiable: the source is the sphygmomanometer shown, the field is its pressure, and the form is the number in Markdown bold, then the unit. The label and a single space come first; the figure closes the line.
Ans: **100** mmHg
